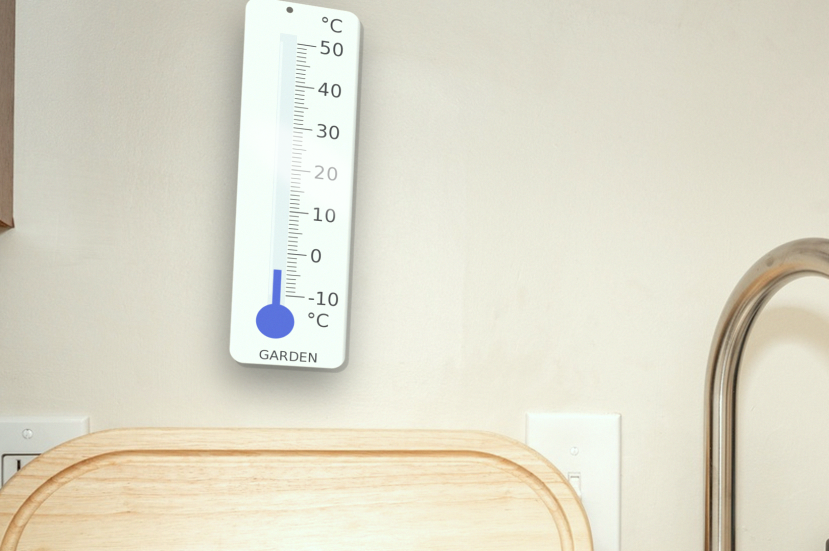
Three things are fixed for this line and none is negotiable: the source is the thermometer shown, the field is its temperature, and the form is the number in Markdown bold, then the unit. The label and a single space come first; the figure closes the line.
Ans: **-4** °C
